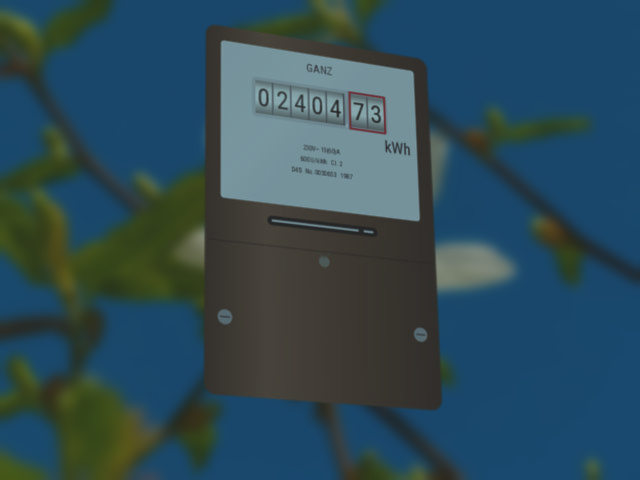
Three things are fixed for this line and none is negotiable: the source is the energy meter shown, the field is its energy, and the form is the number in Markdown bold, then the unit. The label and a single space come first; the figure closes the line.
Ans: **2404.73** kWh
